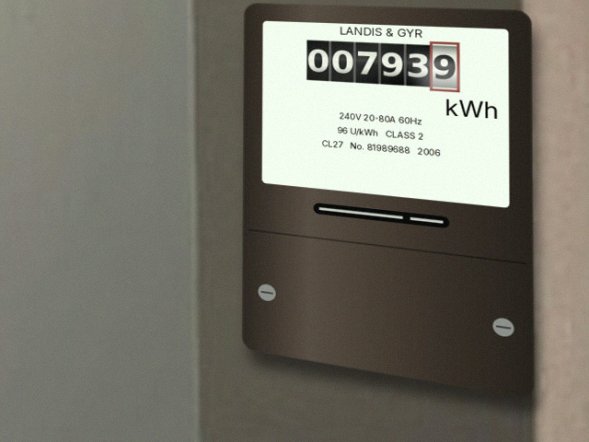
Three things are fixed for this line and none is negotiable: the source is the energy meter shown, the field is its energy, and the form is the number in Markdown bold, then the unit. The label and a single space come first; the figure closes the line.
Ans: **793.9** kWh
